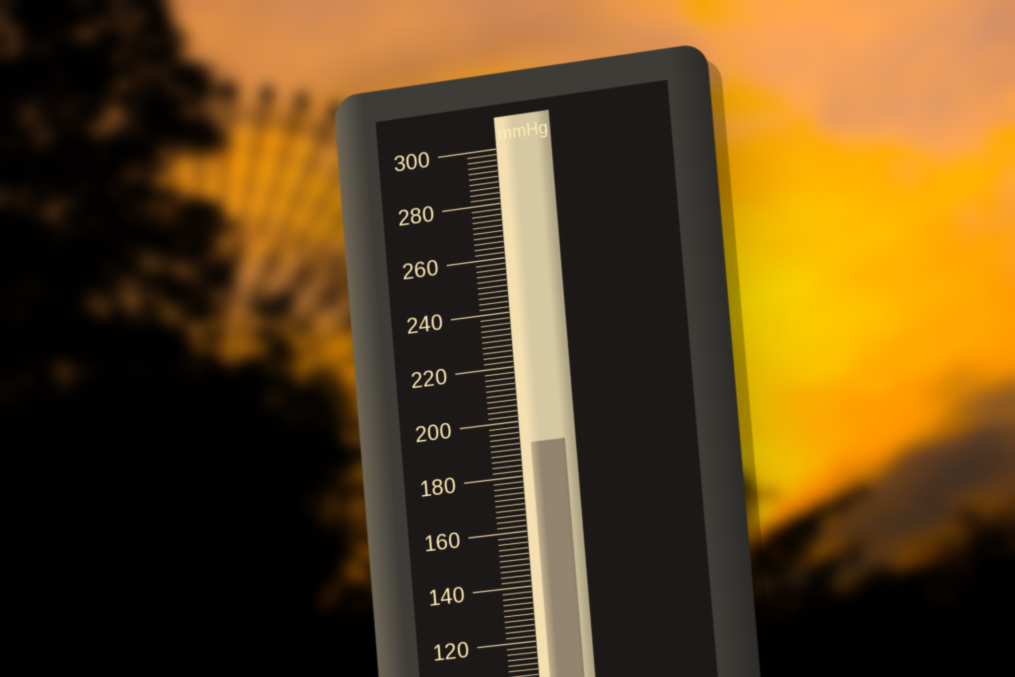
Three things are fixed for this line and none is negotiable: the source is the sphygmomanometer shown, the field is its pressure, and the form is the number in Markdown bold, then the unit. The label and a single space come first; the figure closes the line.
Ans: **192** mmHg
